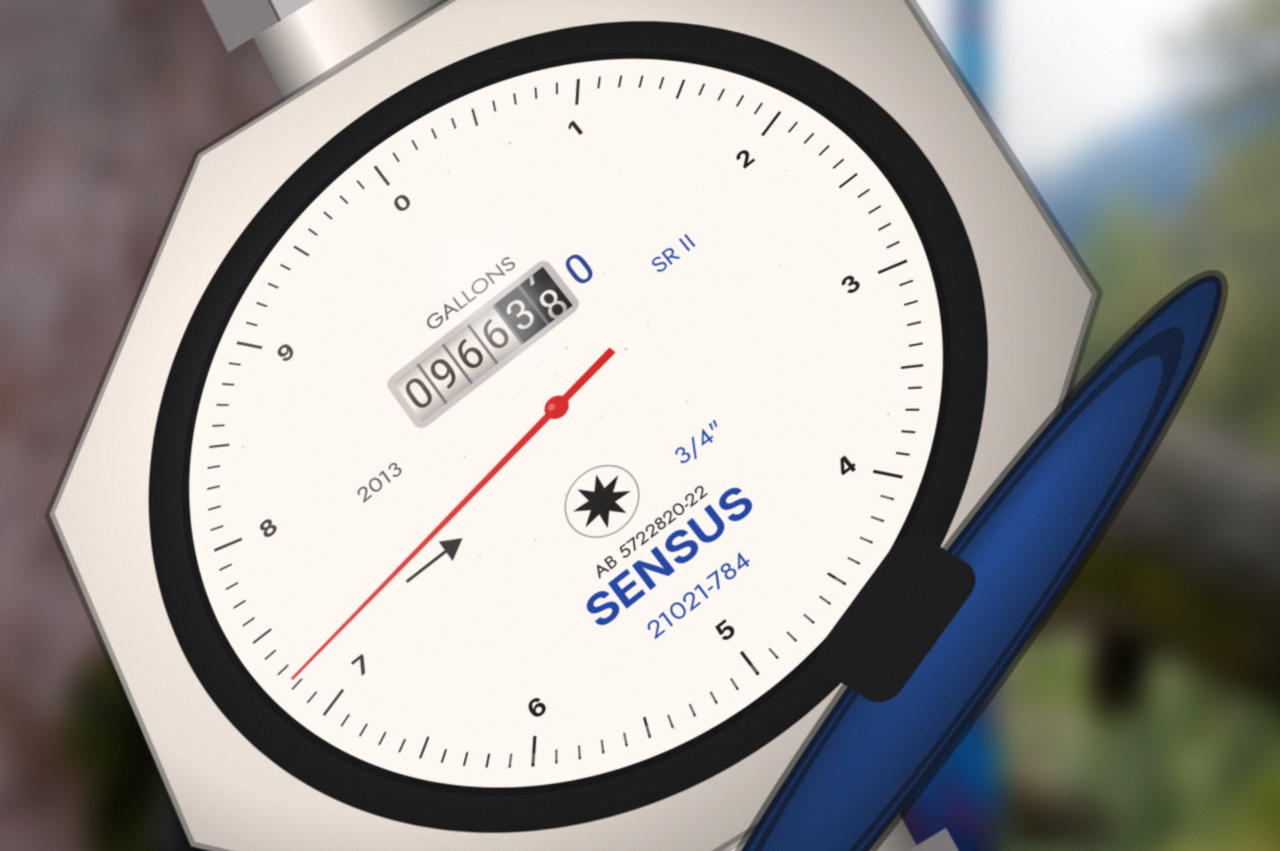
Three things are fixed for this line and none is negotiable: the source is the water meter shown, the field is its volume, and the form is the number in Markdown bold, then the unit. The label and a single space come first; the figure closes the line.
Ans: **966377.2** gal
